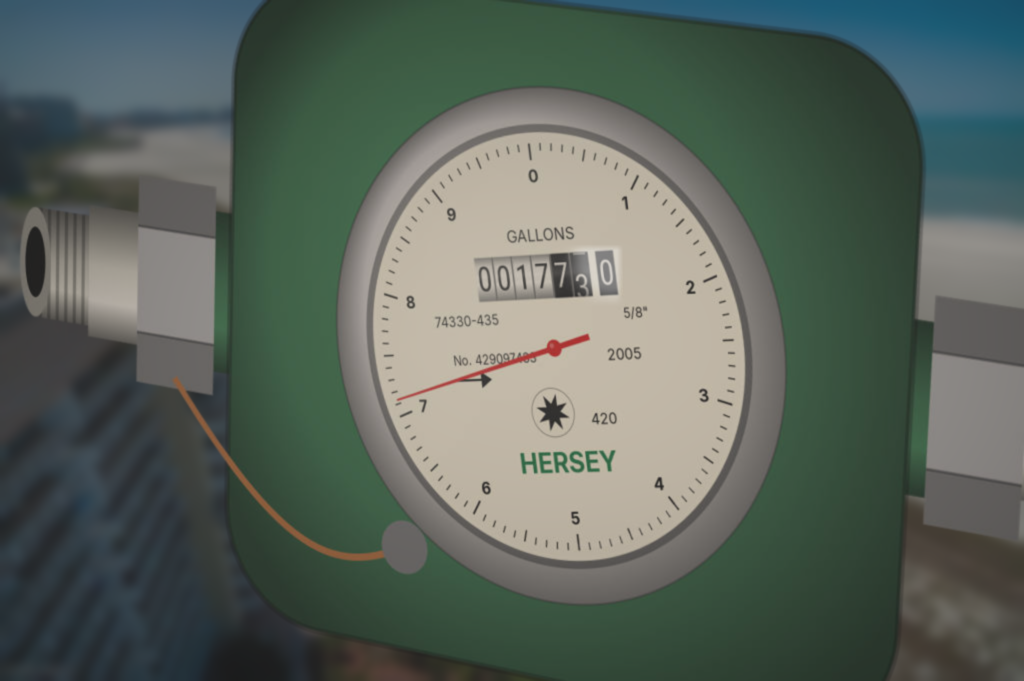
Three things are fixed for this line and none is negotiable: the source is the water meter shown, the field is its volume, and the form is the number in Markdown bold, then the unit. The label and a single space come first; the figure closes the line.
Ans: **17727.1** gal
